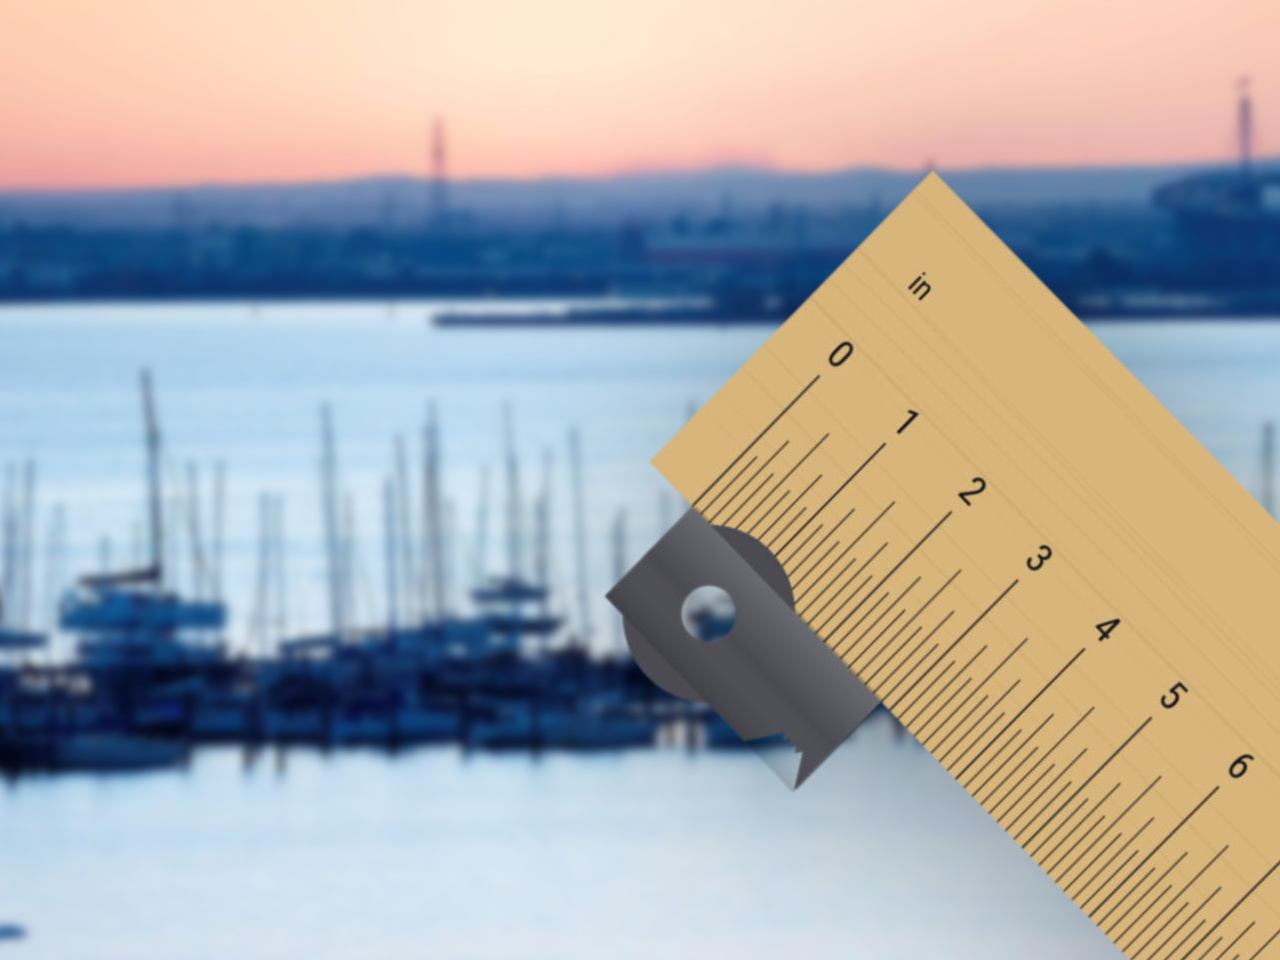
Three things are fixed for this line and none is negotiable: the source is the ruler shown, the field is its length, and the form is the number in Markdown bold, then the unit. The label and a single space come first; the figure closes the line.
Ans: **2.875** in
